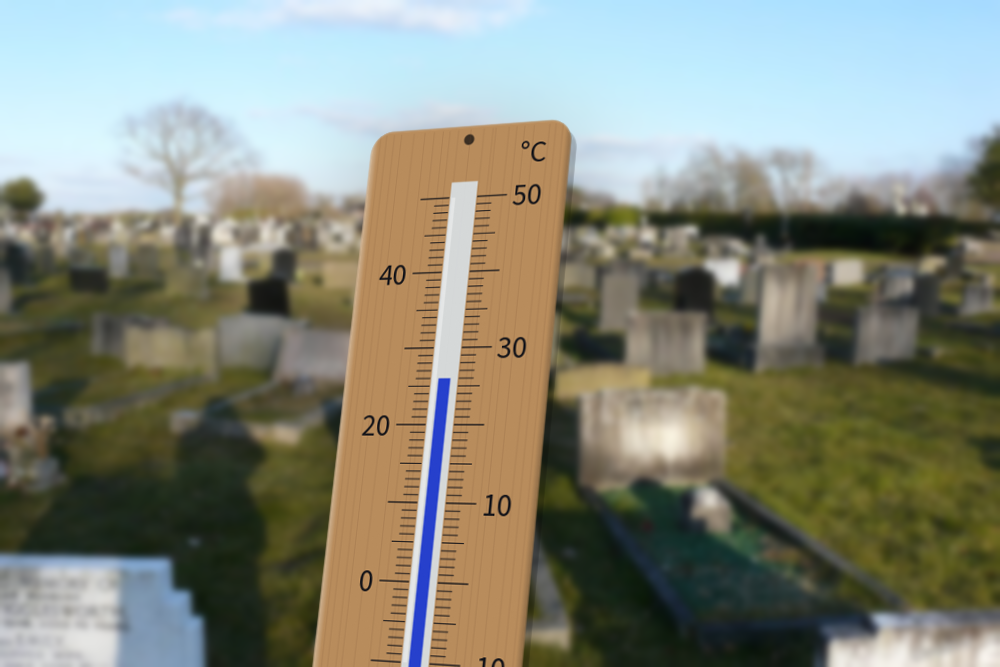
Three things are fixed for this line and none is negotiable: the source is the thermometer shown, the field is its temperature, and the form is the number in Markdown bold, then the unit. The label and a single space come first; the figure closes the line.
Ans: **26** °C
